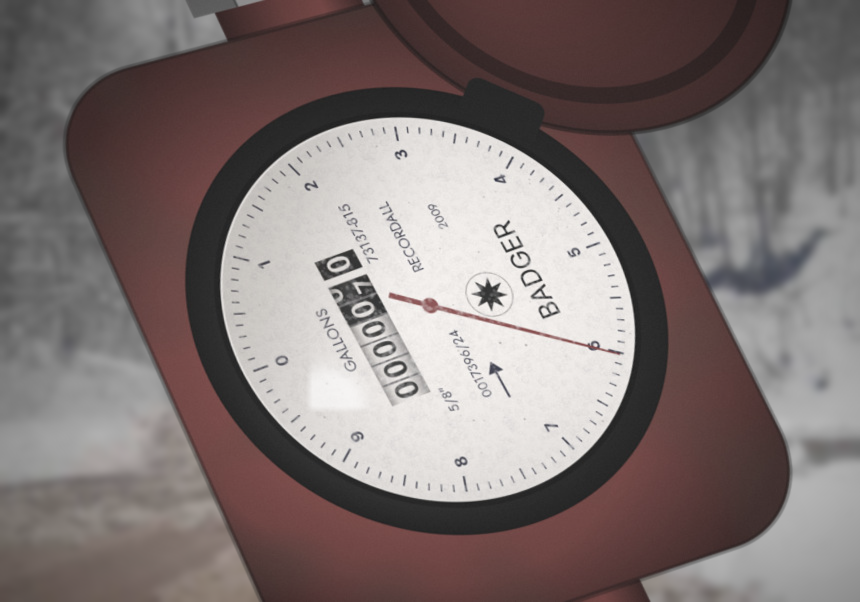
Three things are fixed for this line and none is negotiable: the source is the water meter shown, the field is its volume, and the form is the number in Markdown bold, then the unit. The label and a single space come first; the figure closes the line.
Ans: **66.0** gal
